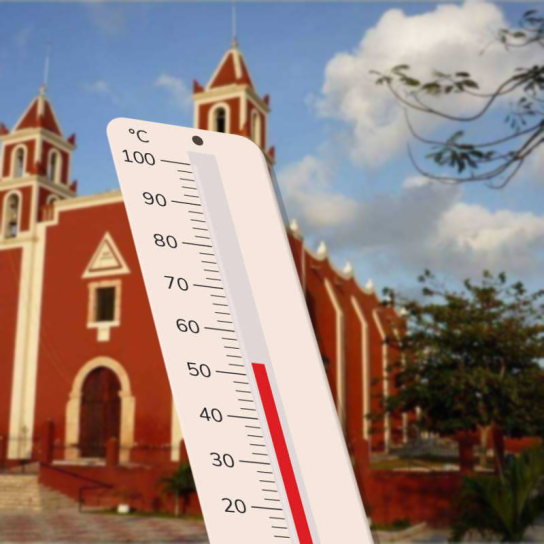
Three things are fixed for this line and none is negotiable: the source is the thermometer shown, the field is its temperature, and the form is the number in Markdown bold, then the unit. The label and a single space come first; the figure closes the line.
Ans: **53** °C
